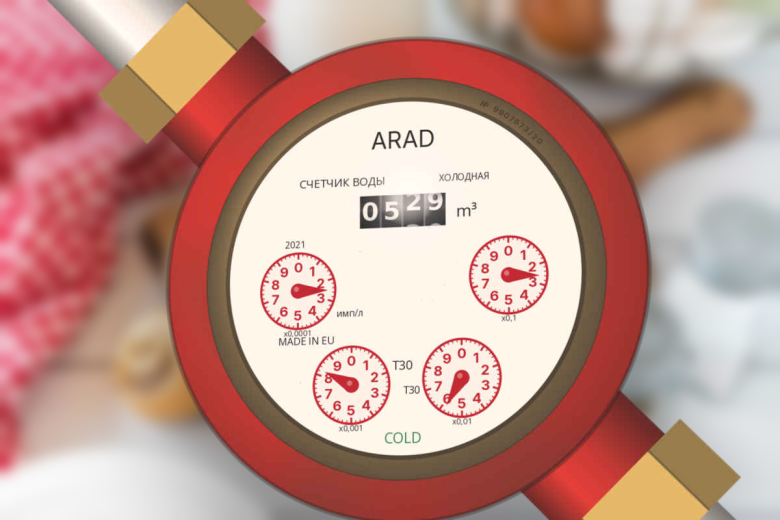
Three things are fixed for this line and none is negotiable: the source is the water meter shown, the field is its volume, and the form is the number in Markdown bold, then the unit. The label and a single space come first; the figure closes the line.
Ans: **529.2582** m³
